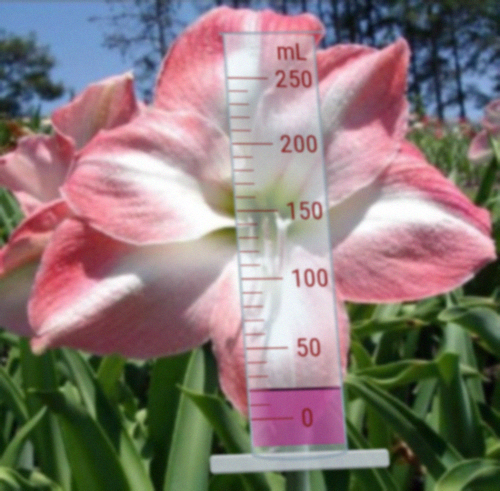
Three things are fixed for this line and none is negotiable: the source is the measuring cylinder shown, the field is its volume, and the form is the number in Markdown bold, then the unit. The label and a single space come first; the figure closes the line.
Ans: **20** mL
